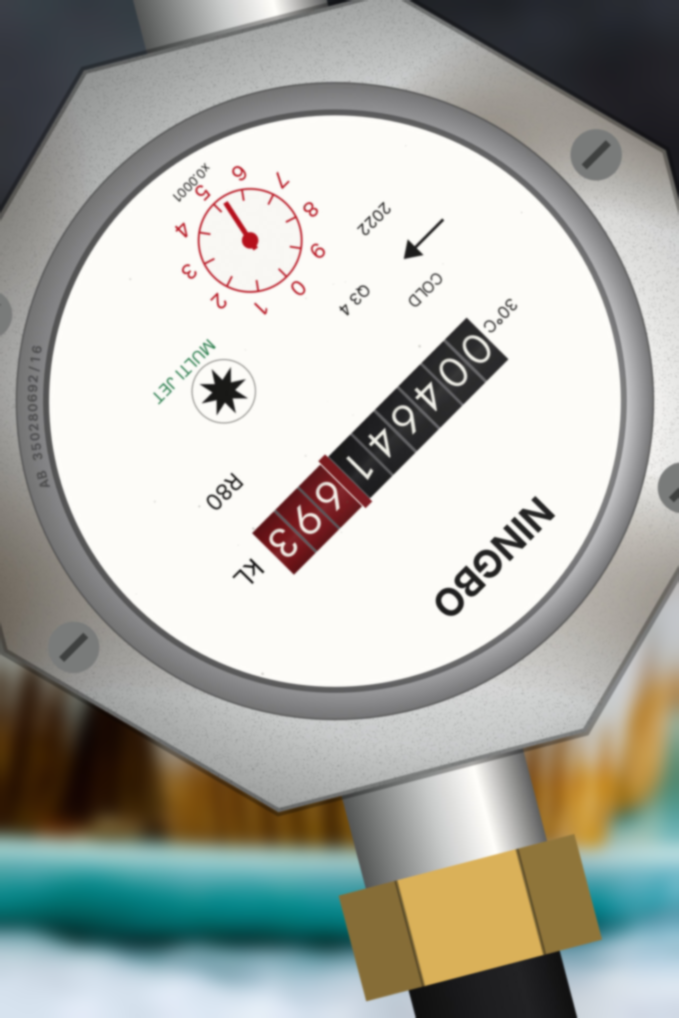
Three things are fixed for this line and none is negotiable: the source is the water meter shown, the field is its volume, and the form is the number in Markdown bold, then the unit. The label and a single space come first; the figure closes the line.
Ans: **4641.6935** kL
